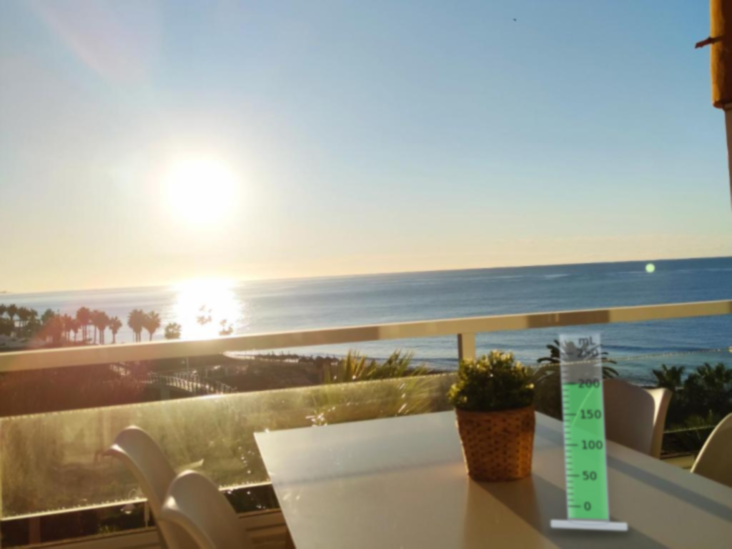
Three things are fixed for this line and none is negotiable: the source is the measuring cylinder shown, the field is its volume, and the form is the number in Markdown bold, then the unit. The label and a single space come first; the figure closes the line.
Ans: **200** mL
